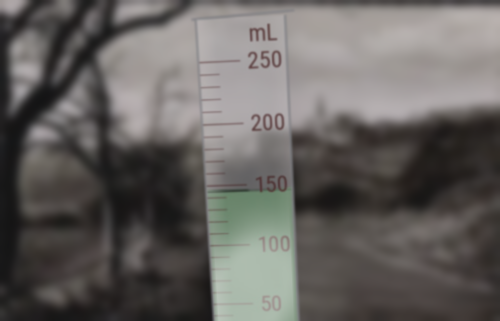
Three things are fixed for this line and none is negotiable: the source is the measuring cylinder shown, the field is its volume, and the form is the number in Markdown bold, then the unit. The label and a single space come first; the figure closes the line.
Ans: **145** mL
